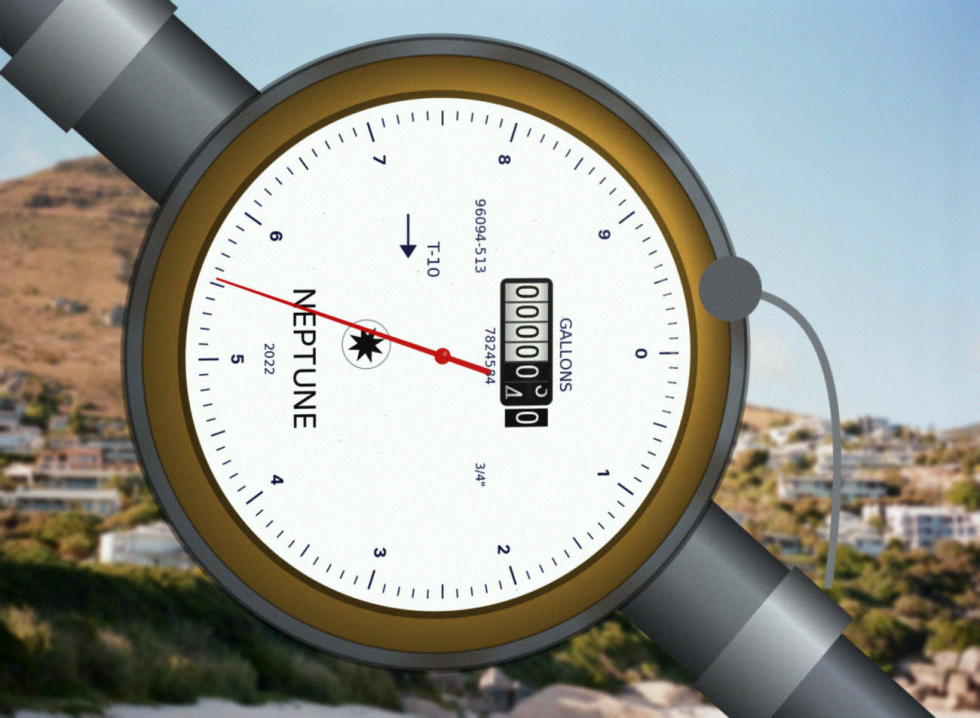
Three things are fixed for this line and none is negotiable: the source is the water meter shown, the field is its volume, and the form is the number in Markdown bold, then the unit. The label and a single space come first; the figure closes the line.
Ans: **35.5** gal
